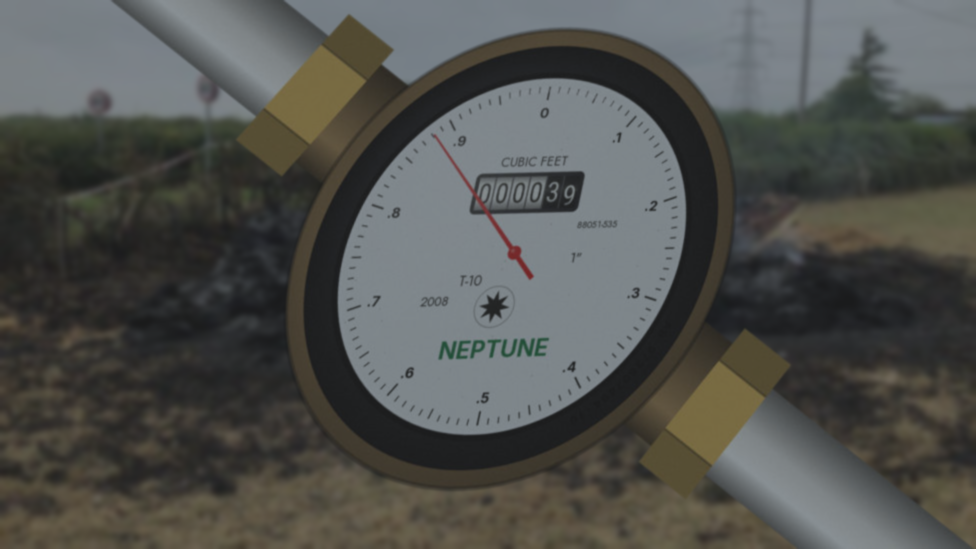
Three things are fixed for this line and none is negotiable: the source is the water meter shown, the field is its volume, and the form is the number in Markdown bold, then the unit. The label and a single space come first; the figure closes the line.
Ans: **38.88** ft³
